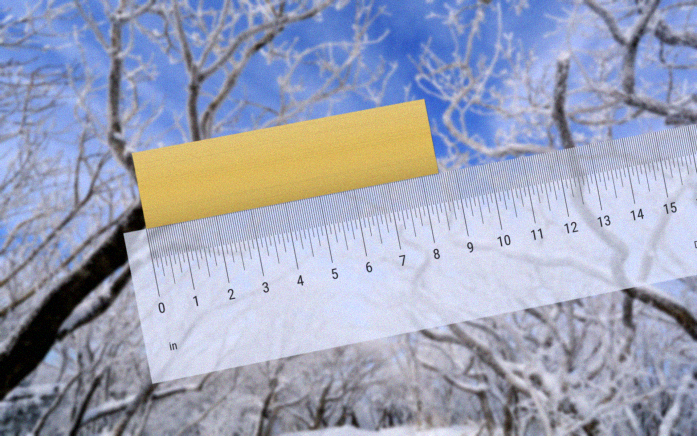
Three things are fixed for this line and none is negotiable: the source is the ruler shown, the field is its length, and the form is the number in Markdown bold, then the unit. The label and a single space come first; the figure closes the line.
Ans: **8.5** in
